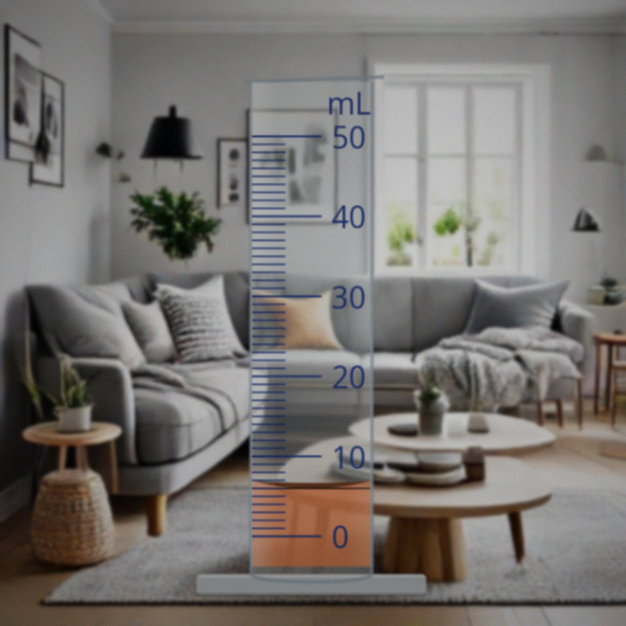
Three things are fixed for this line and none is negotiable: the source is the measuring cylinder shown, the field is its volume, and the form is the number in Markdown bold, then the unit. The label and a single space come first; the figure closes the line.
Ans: **6** mL
